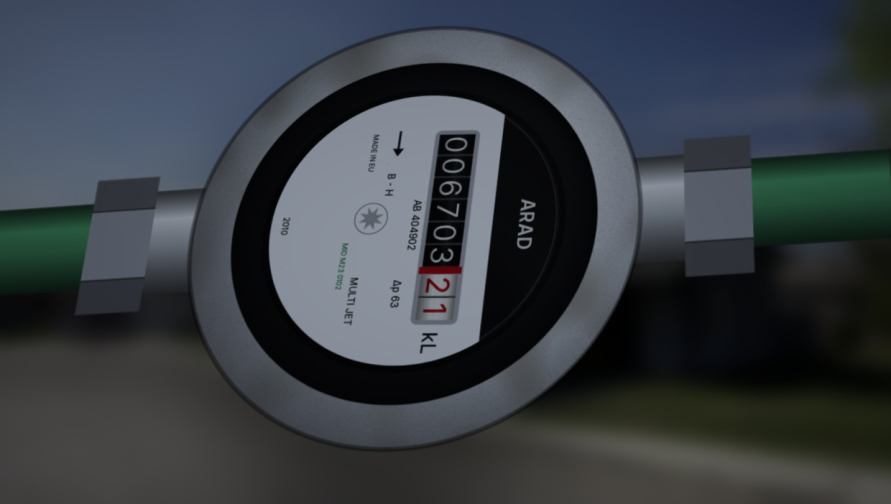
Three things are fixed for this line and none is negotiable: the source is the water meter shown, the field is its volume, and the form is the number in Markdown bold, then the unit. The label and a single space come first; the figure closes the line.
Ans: **6703.21** kL
